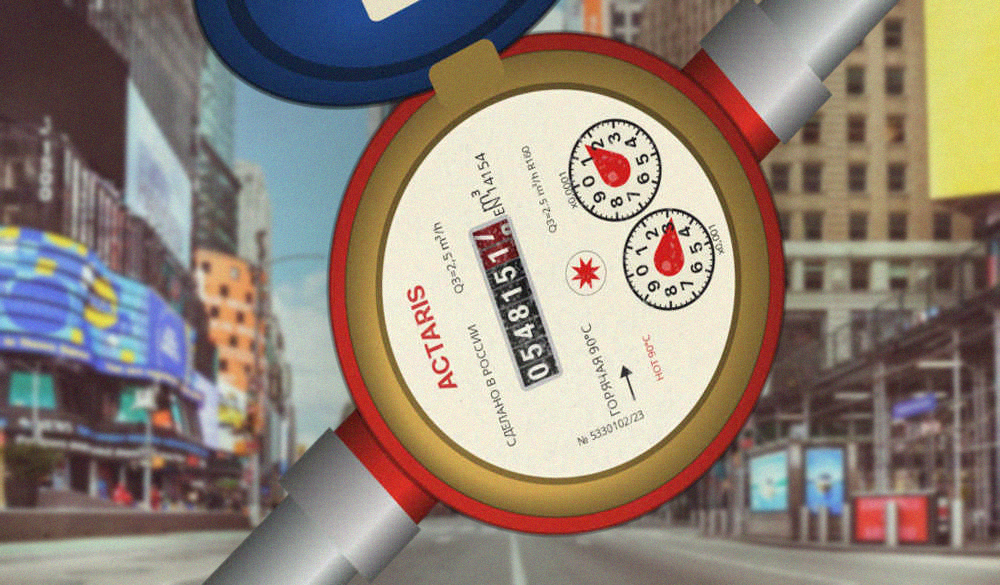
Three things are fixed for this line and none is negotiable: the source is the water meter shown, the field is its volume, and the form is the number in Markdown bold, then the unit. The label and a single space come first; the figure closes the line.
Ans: **54815.1731** m³
